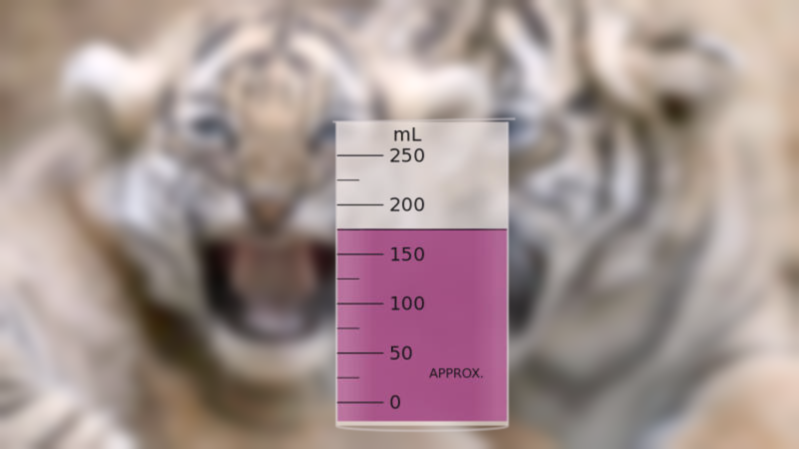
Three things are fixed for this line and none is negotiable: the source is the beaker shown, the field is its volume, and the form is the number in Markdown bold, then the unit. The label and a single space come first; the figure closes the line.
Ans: **175** mL
